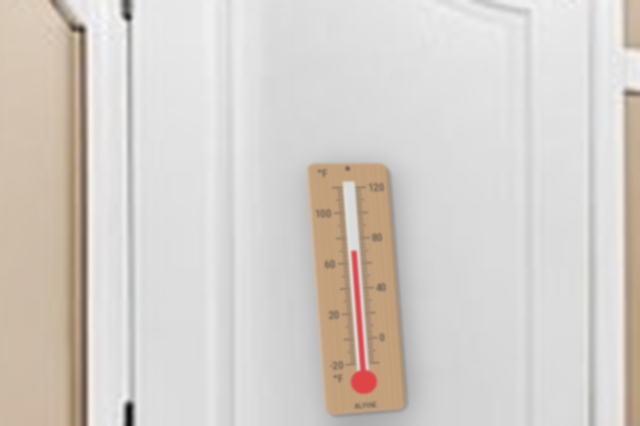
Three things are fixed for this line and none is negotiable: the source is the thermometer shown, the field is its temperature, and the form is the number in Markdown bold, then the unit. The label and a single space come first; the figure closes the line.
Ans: **70** °F
